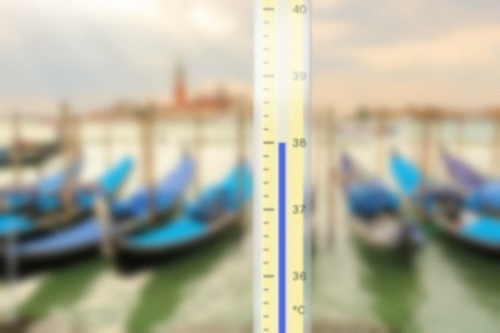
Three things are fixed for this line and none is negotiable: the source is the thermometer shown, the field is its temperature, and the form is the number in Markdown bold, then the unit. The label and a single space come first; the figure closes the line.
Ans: **38** °C
